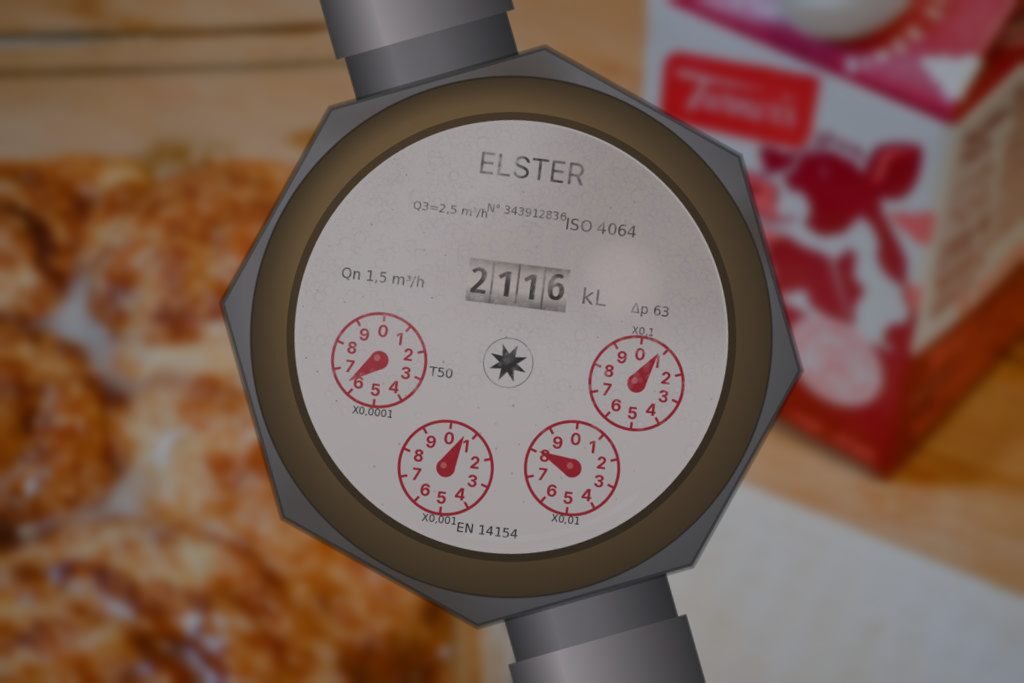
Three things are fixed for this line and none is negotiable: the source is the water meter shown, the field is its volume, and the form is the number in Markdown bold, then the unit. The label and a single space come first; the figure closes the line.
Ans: **2116.0806** kL
